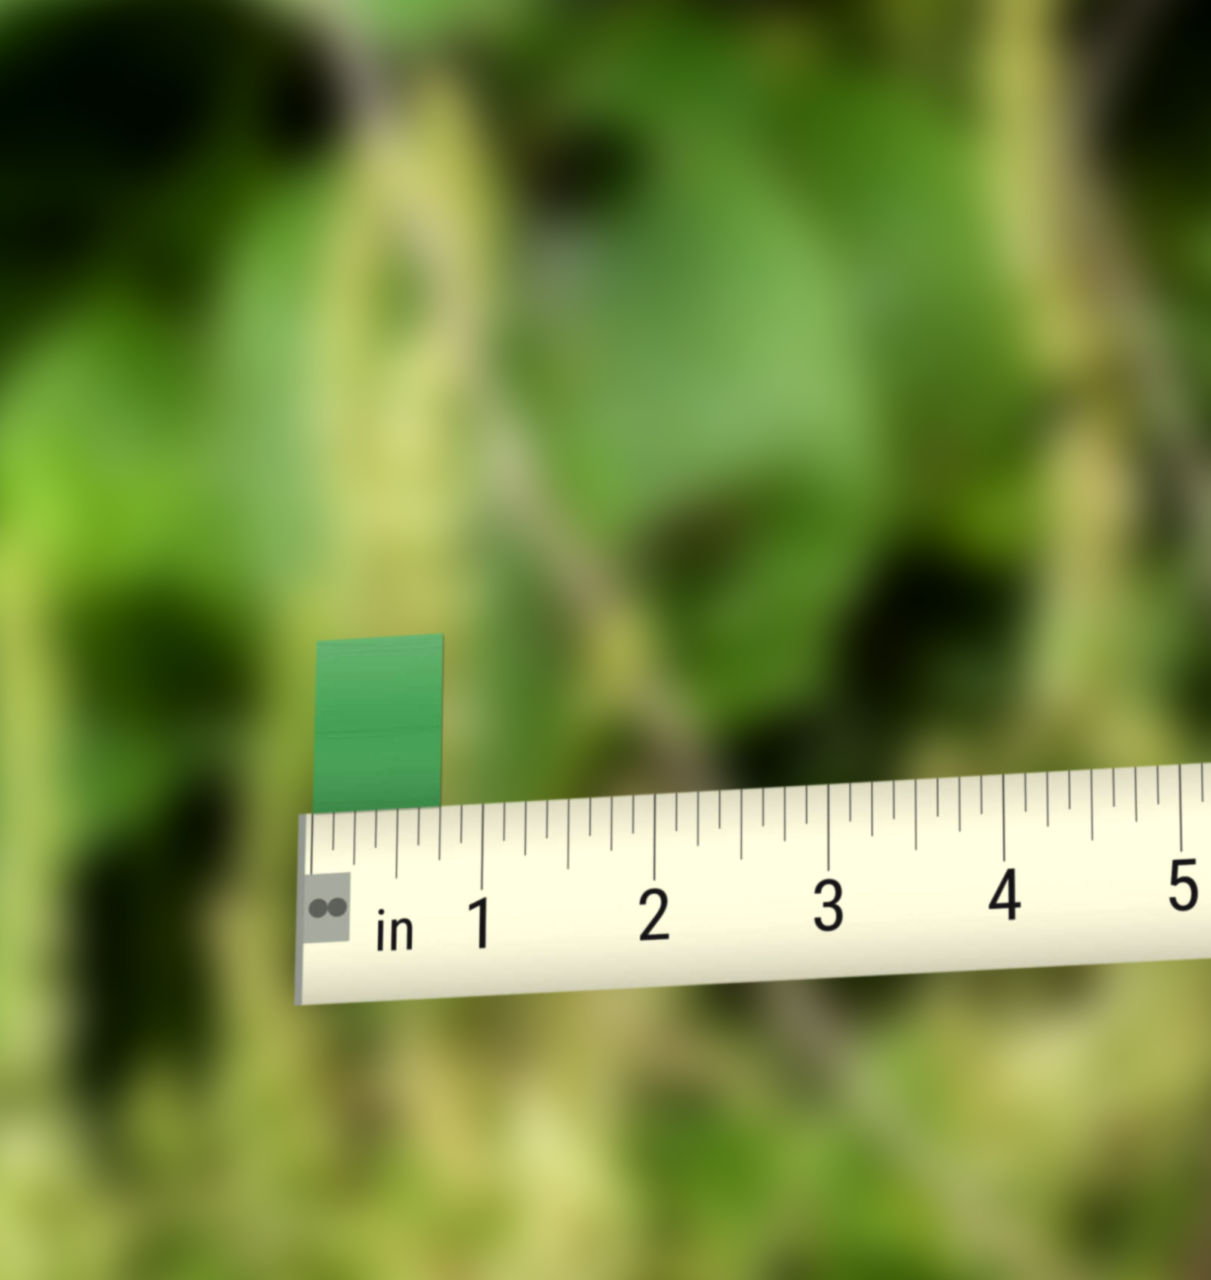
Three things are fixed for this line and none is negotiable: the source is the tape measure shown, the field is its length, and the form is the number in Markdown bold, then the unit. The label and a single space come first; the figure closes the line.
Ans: **0.75** in
